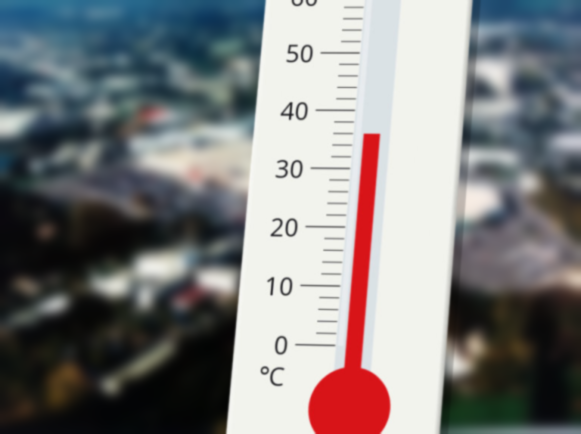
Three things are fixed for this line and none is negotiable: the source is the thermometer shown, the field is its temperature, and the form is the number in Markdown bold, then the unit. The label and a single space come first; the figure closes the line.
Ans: **36** °C
